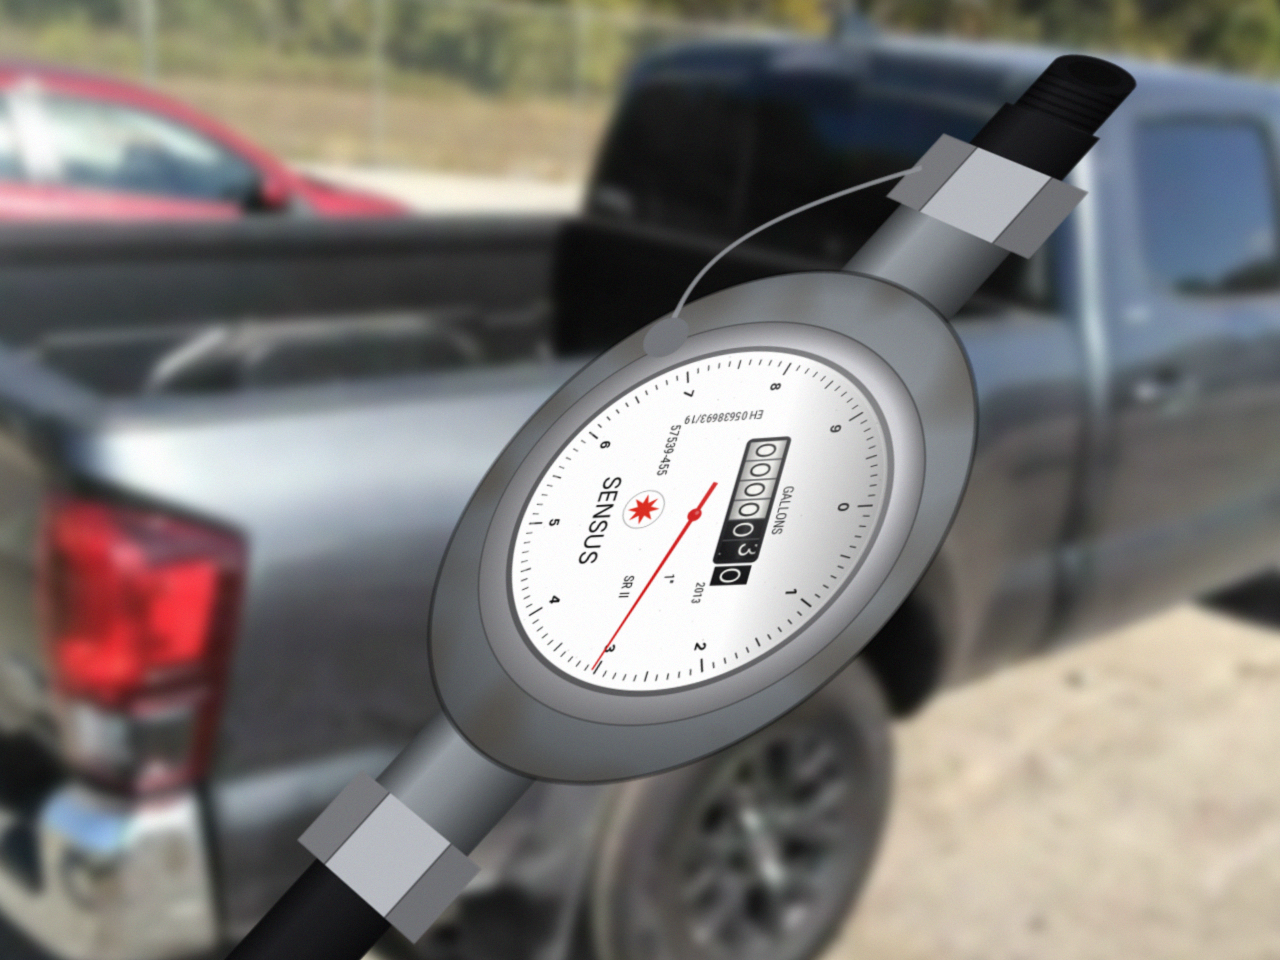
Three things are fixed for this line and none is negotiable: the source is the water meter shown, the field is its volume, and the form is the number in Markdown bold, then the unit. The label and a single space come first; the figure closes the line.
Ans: **33.0** gal
